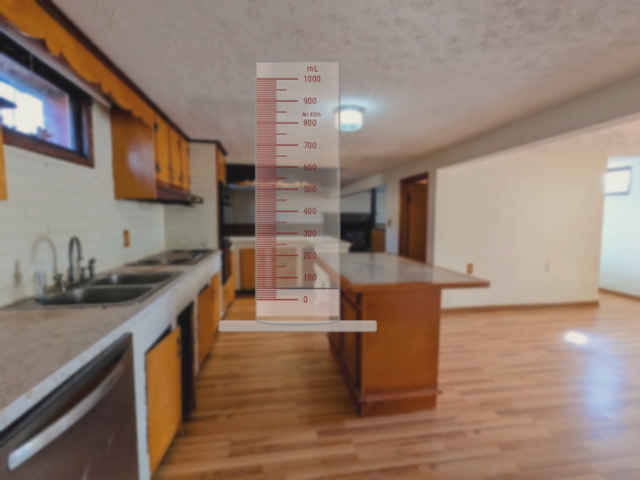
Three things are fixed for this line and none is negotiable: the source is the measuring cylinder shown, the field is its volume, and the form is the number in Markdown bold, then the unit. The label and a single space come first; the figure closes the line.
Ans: **50** mL
